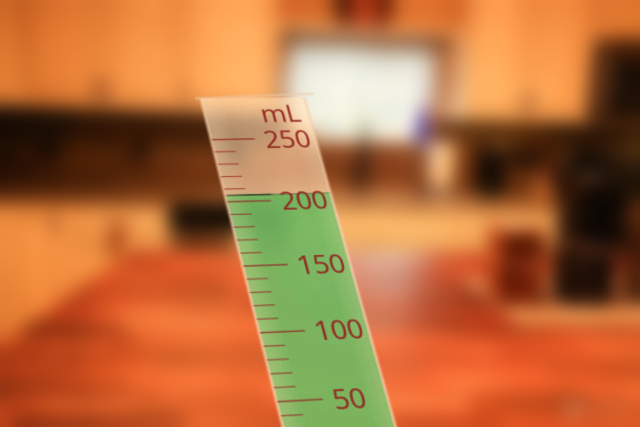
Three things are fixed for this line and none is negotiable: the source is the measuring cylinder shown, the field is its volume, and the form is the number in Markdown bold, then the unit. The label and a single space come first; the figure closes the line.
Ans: **205** mL
